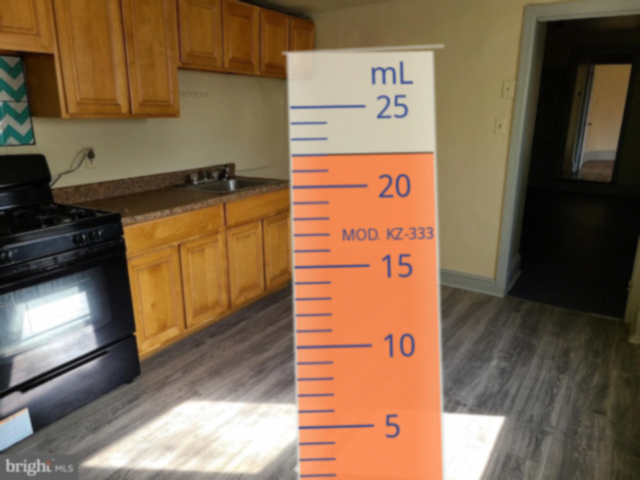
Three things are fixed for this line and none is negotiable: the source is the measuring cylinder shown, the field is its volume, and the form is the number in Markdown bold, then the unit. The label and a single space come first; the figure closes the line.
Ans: **22** mL
